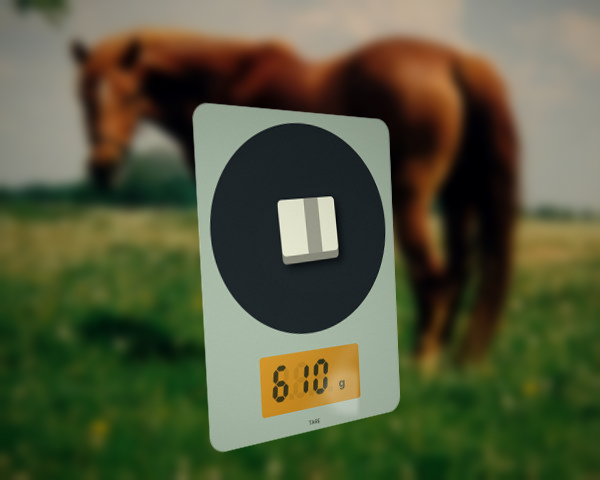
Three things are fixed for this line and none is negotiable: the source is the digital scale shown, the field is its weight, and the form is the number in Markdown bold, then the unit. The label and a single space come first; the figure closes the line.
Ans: **610** g
